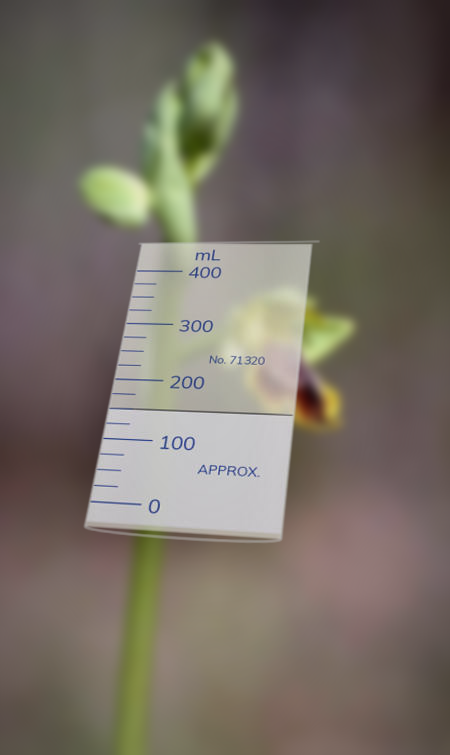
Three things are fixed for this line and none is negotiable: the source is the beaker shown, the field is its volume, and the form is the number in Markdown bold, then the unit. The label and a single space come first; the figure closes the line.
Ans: **150** mL
